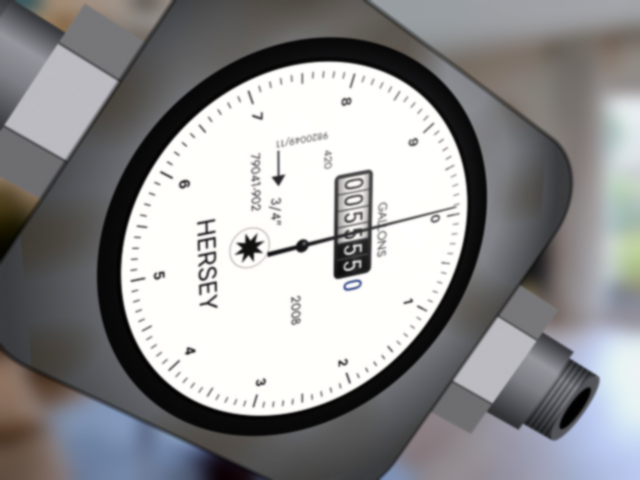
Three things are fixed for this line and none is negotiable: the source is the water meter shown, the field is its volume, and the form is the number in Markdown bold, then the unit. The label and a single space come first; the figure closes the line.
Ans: **55549.9** gal
